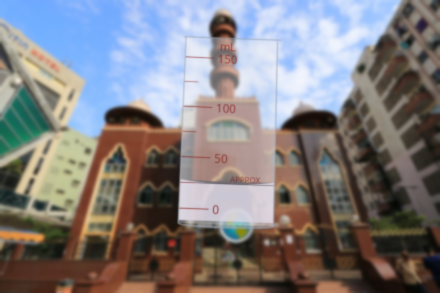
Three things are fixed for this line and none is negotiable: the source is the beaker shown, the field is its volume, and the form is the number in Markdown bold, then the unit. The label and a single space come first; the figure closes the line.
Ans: **25** mL
